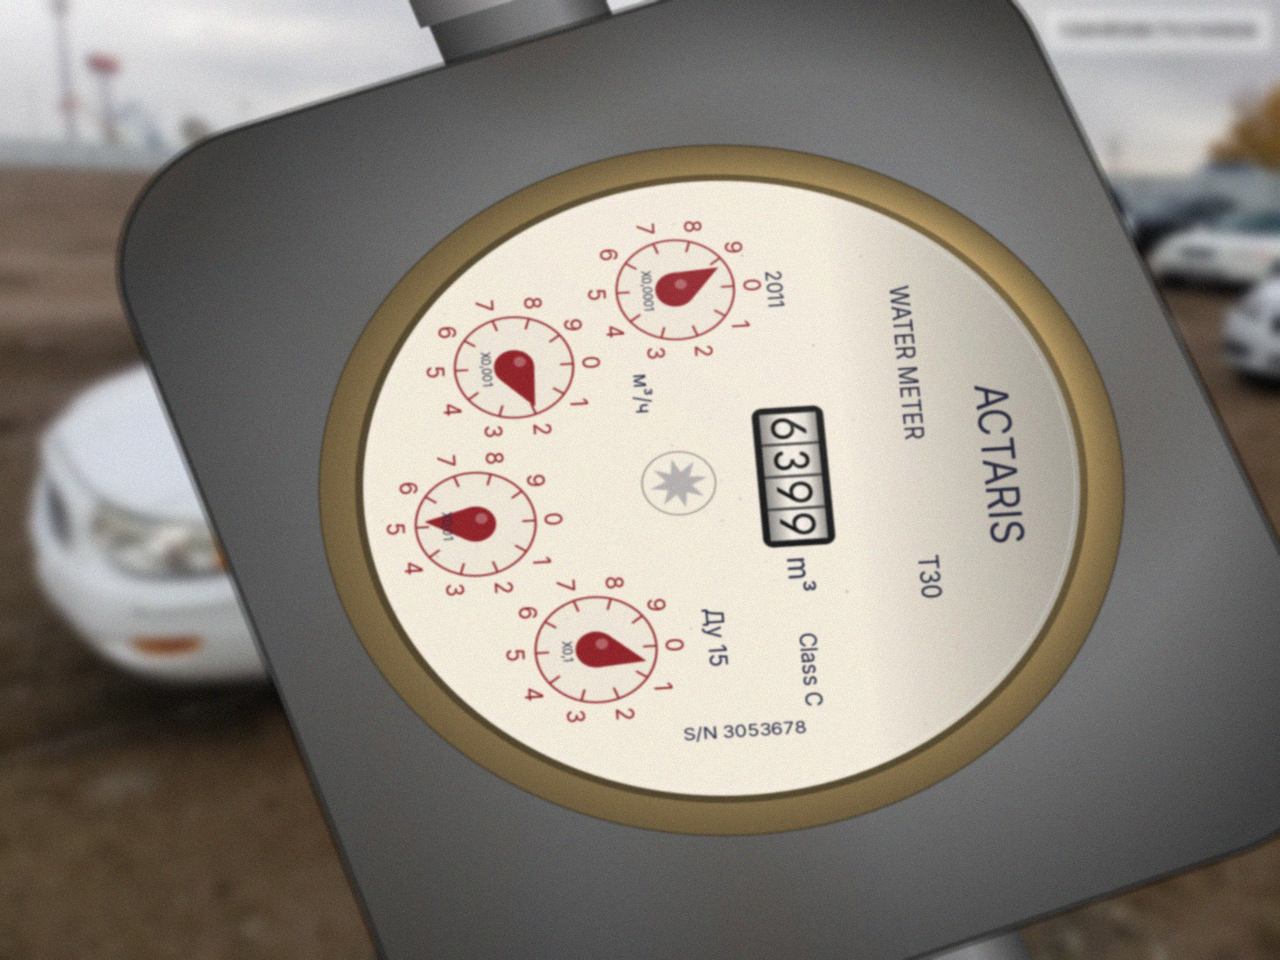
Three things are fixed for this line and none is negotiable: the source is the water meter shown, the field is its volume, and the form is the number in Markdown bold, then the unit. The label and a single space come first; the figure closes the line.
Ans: **6399.0519** m³
